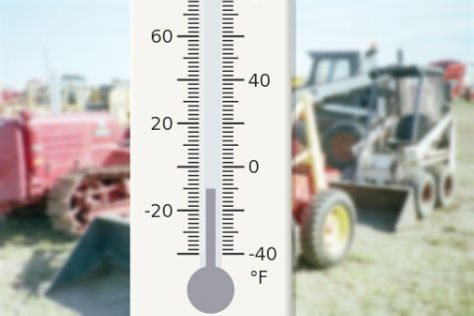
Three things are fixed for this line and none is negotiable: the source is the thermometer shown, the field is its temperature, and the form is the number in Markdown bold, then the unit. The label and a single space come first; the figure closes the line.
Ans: **-10** °F
